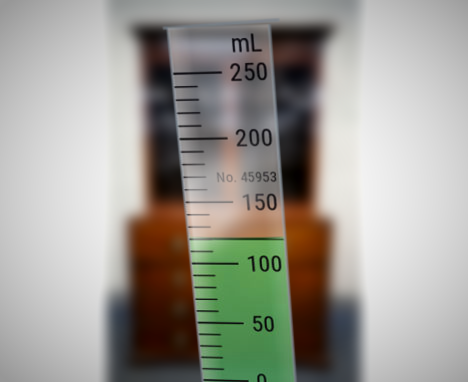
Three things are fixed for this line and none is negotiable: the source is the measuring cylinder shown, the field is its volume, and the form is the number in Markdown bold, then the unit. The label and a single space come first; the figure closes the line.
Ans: **120** mL
